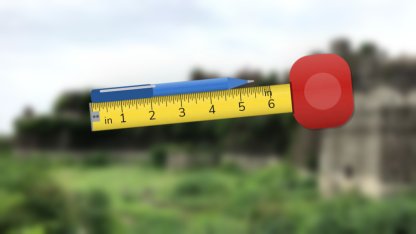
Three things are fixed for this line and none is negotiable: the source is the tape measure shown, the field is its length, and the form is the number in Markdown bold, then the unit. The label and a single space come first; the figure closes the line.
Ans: **5.5** in
